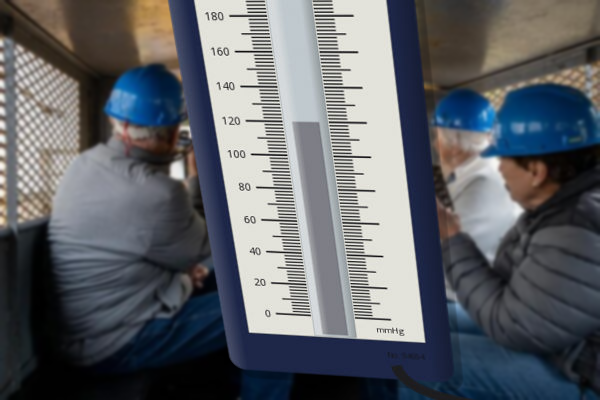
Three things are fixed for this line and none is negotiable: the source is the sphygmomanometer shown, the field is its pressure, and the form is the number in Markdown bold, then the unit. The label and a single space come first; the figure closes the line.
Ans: **120** mmHg
